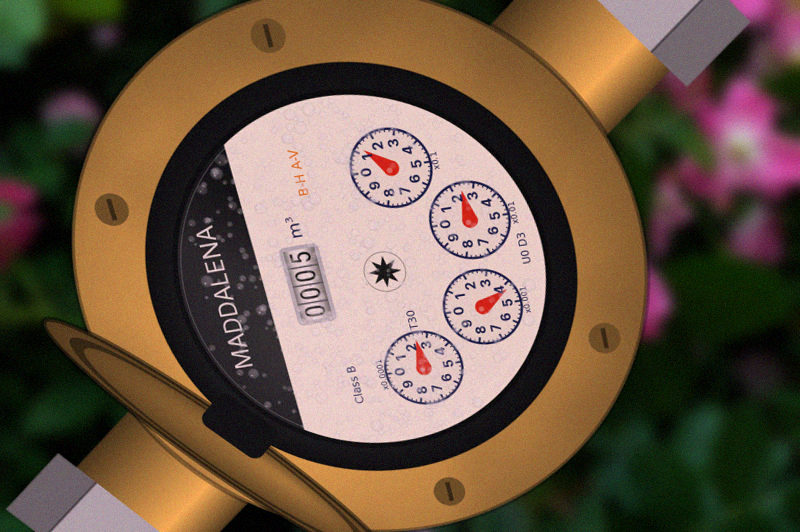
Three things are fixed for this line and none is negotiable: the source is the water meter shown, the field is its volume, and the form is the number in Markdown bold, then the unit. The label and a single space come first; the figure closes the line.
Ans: **5.1242** m³
